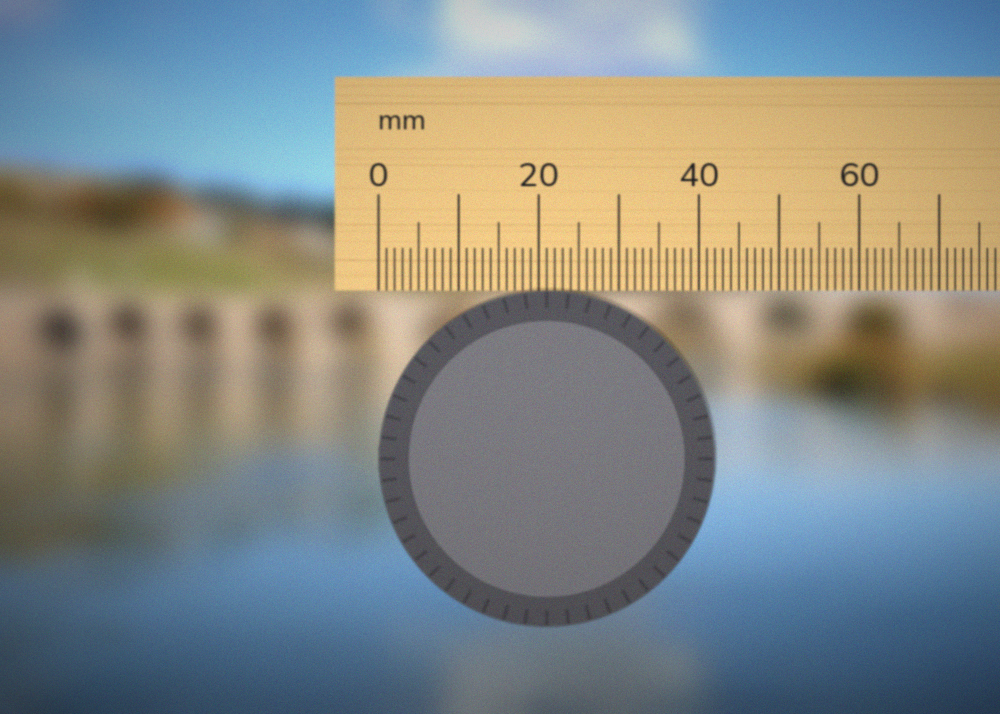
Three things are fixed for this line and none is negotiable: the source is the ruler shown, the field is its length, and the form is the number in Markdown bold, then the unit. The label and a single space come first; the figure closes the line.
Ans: **42** mm
